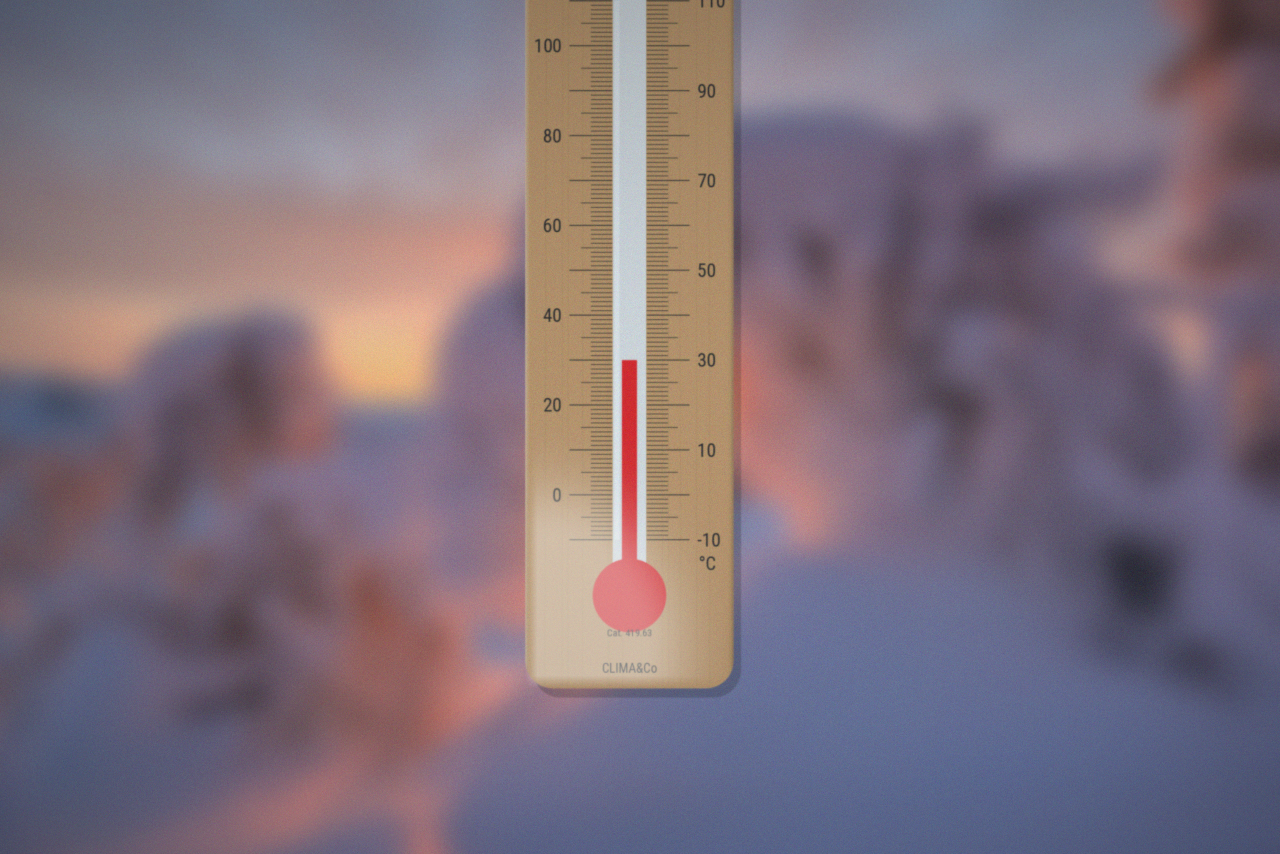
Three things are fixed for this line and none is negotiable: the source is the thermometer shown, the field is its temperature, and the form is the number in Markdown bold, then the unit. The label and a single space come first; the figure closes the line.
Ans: **30** °C
